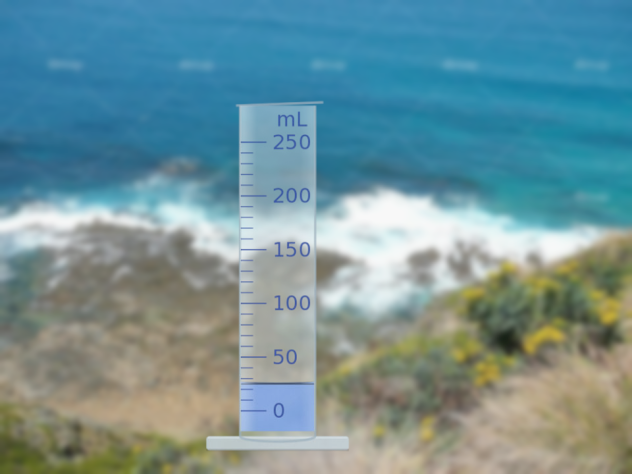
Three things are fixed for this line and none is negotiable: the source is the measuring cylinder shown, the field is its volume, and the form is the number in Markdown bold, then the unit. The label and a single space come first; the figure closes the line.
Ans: **25** mL
